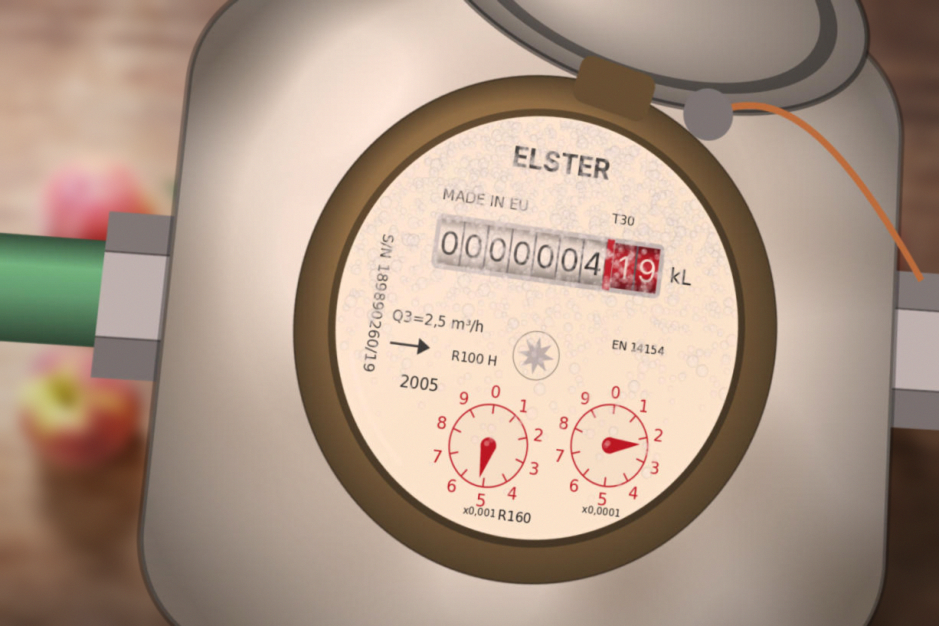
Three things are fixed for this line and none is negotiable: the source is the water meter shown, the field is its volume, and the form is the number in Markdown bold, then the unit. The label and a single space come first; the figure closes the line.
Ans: **4.1952** kL
